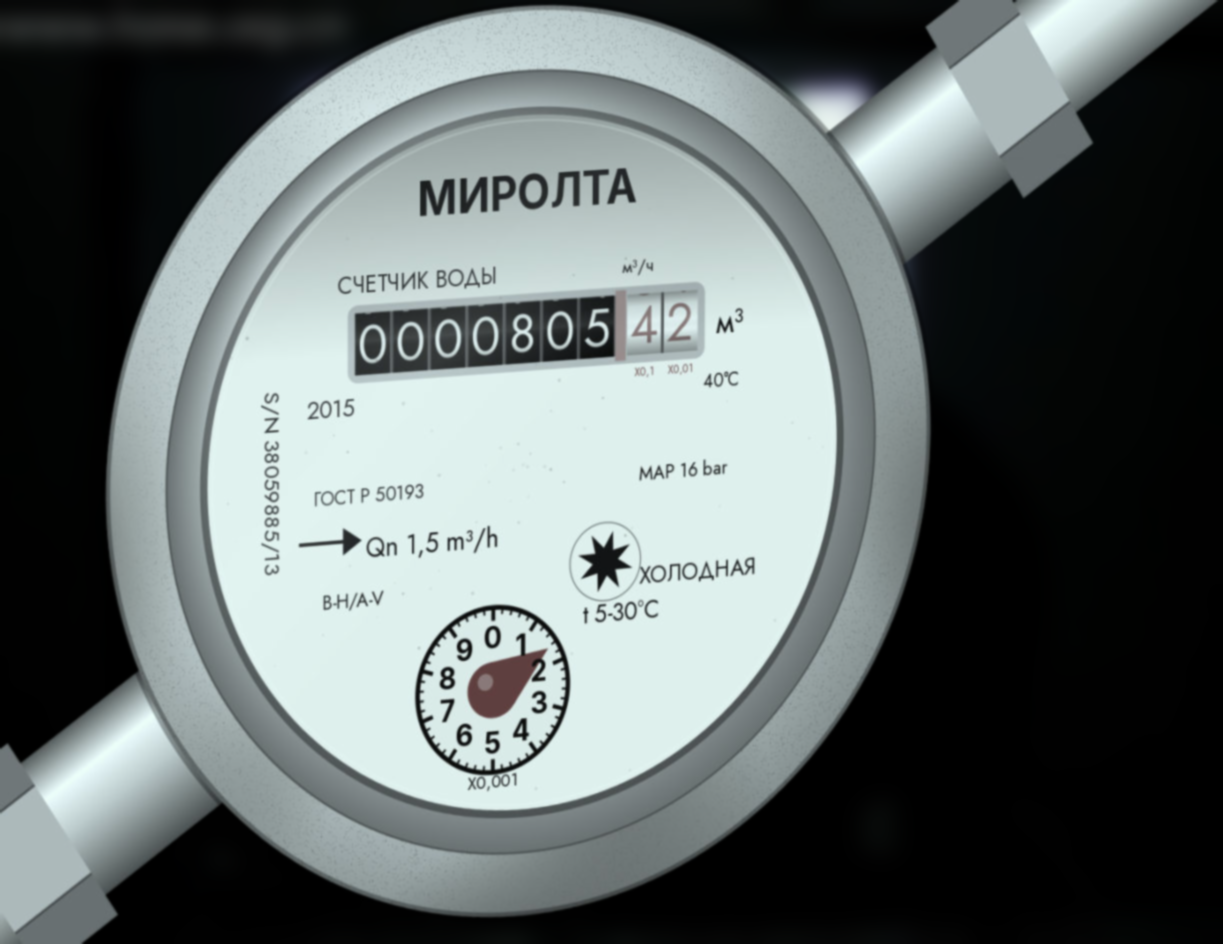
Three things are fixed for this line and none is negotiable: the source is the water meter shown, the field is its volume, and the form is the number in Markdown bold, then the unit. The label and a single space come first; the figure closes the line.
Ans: **805.421** m³
